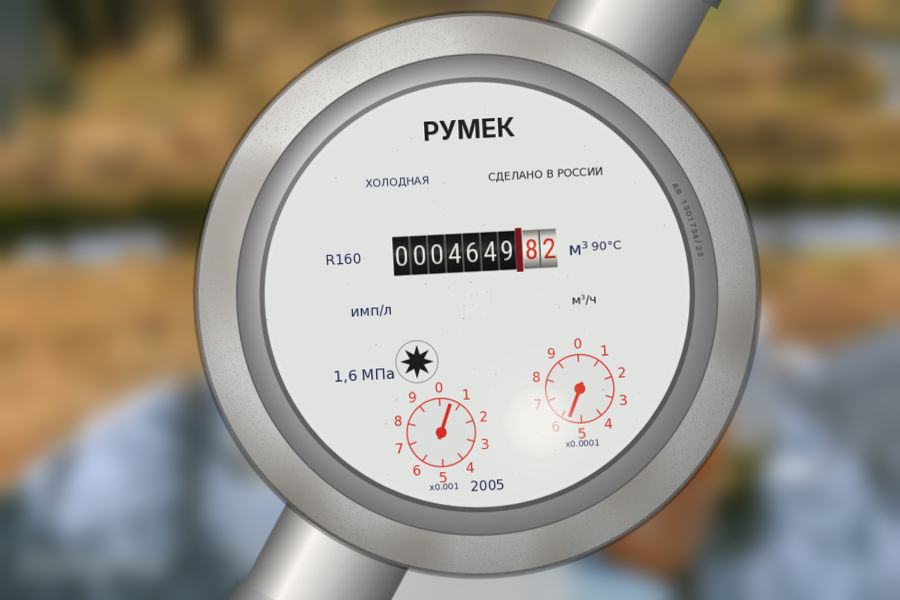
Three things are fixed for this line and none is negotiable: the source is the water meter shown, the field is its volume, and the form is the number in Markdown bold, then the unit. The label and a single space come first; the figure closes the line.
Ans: **4649.8205** m³
